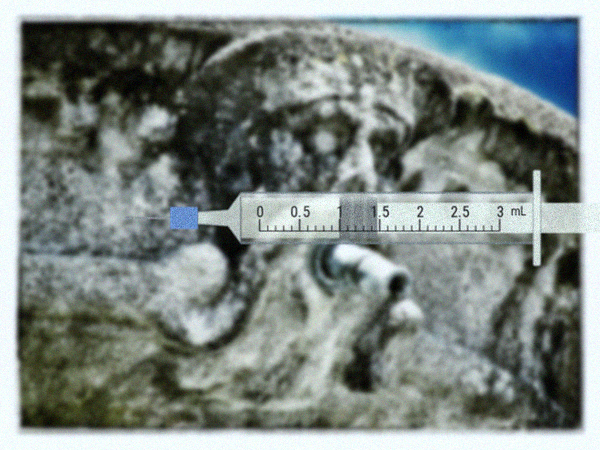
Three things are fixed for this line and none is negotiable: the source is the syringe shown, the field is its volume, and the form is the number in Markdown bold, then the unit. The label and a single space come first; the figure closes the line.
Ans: **1** mL
